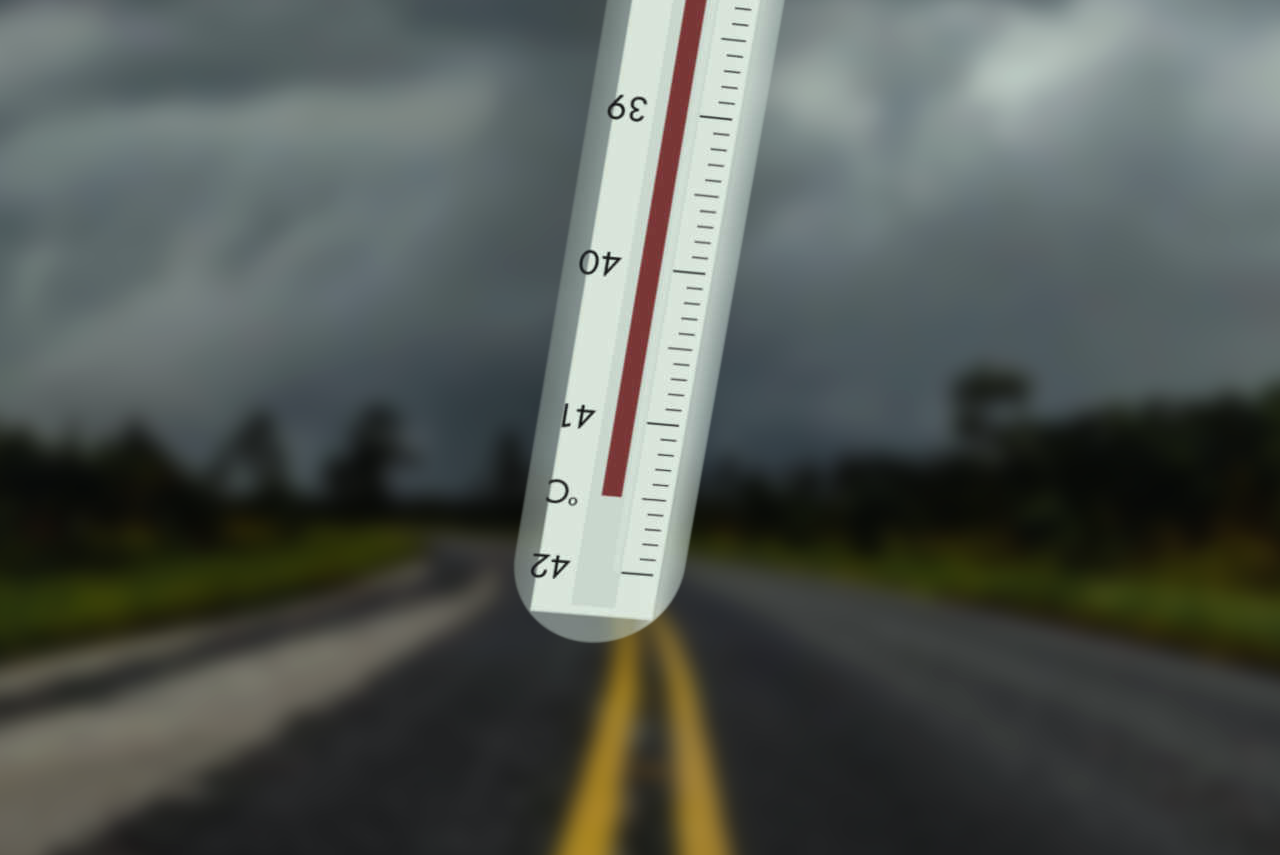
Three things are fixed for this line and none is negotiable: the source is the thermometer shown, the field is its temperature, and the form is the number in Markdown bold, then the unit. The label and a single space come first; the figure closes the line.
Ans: **41.5** °C
